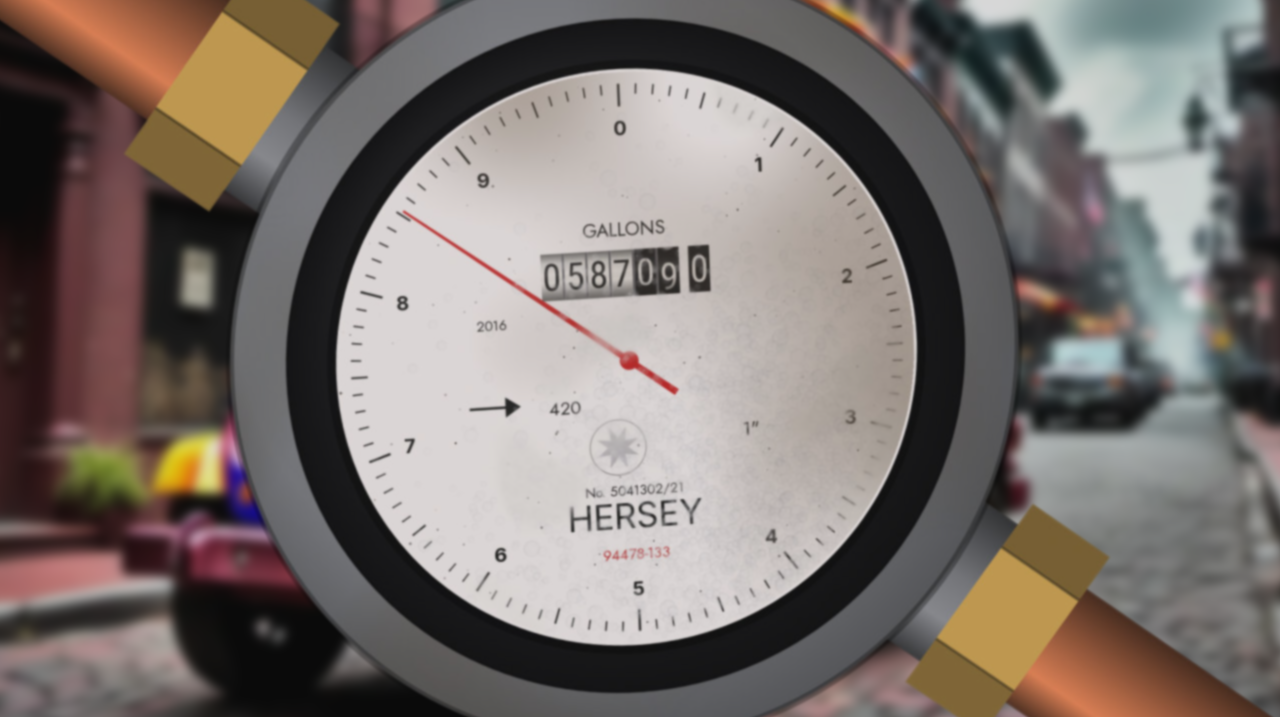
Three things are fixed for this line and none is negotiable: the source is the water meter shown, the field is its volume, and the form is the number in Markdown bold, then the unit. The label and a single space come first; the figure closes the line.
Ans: **587088.5** gal
